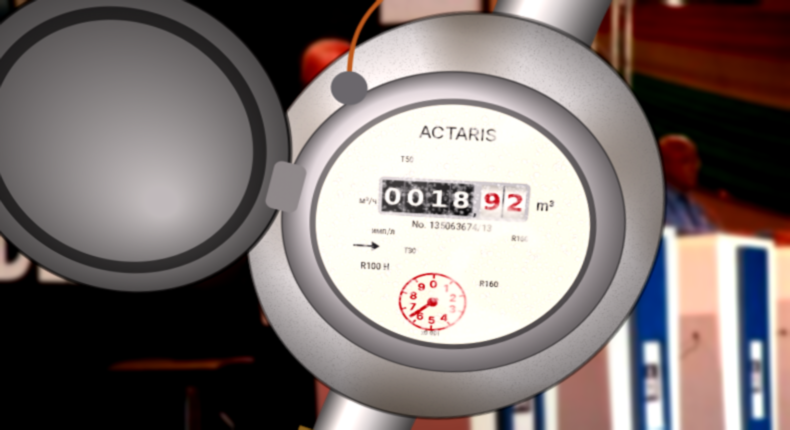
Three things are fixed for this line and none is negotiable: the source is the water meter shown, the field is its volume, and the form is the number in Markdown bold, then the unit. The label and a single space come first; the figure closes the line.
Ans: **18.926** m³
